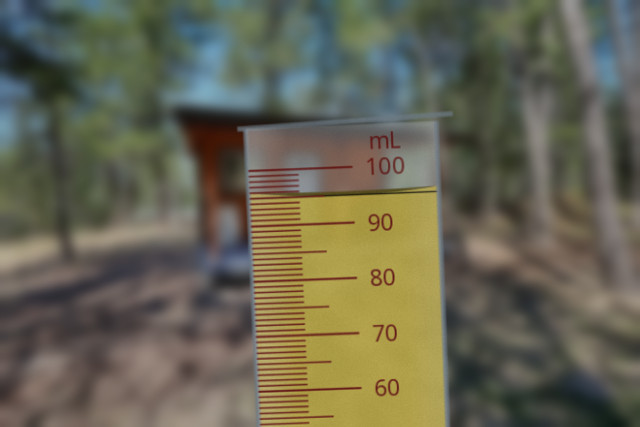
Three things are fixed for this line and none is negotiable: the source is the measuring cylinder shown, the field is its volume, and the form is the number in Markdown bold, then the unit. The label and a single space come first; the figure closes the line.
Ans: **95** mL
